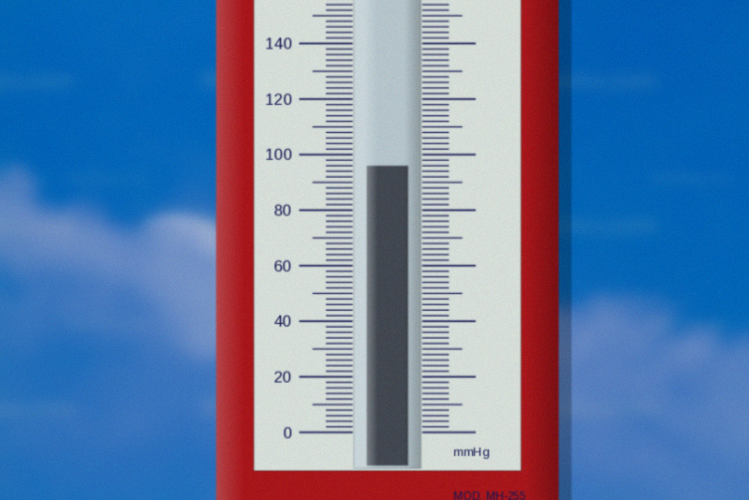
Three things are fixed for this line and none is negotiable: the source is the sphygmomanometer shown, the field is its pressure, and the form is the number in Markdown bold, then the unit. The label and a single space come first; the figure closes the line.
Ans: **96** mmHg
